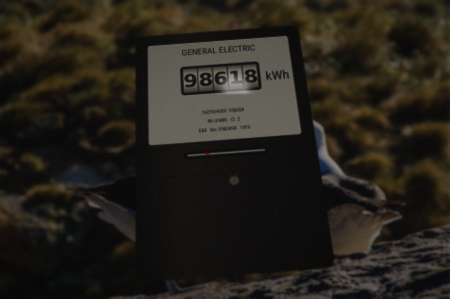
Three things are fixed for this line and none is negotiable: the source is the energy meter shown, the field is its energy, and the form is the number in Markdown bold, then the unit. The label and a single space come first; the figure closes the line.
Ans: **98618** kWh
